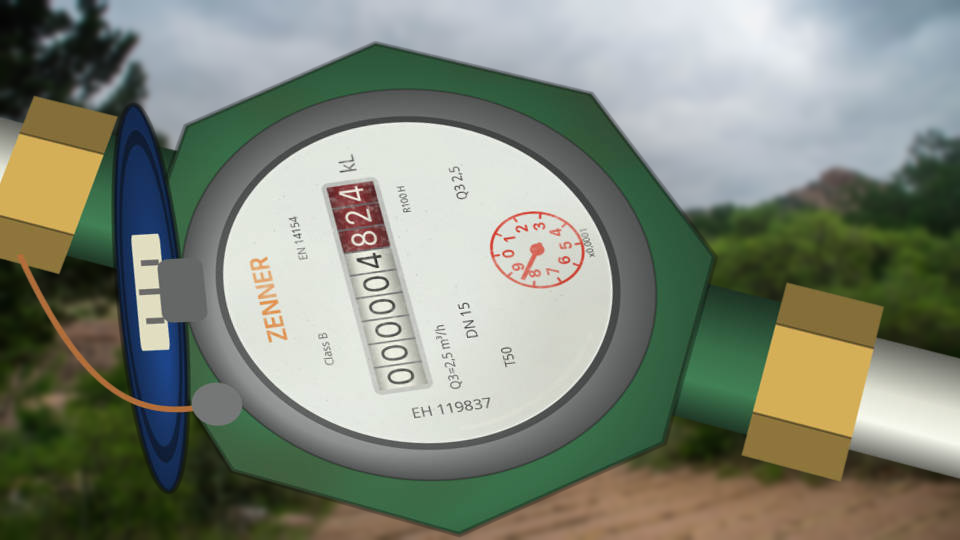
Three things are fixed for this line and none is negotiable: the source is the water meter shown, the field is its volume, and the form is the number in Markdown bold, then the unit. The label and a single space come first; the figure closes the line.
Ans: **4.8248** kL
